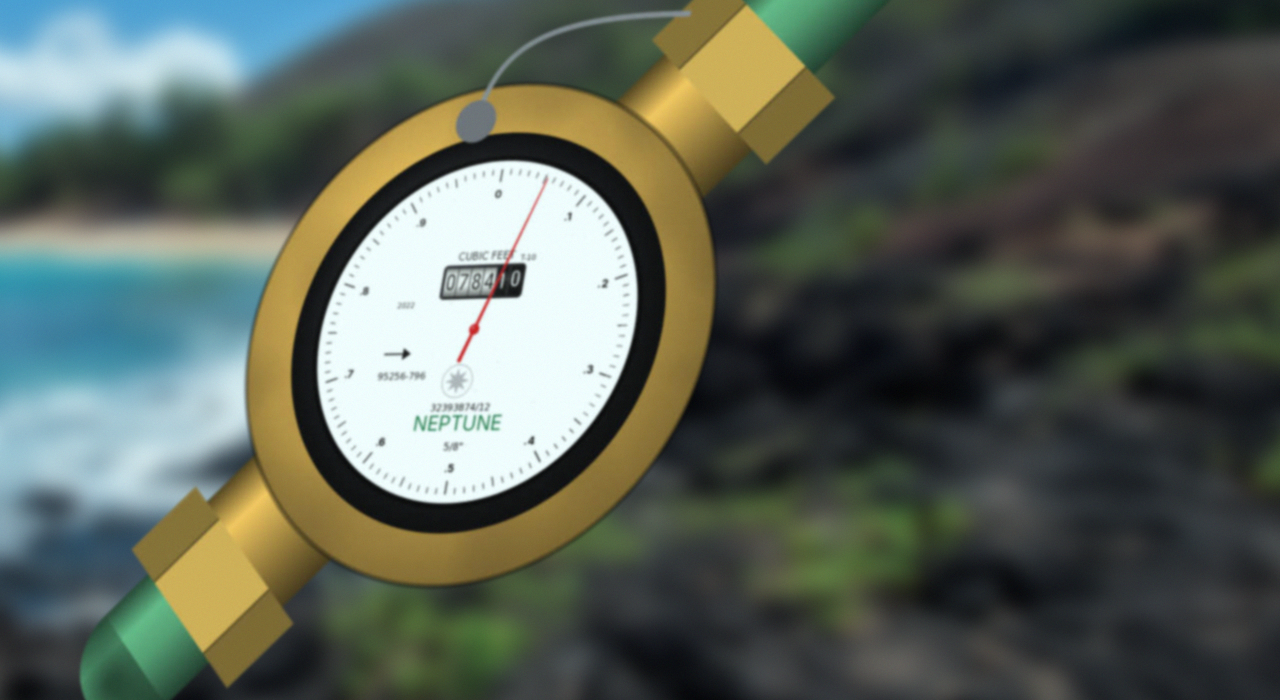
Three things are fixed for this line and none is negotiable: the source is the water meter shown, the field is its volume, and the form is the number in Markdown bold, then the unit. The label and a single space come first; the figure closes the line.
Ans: **78410.05** ft³
